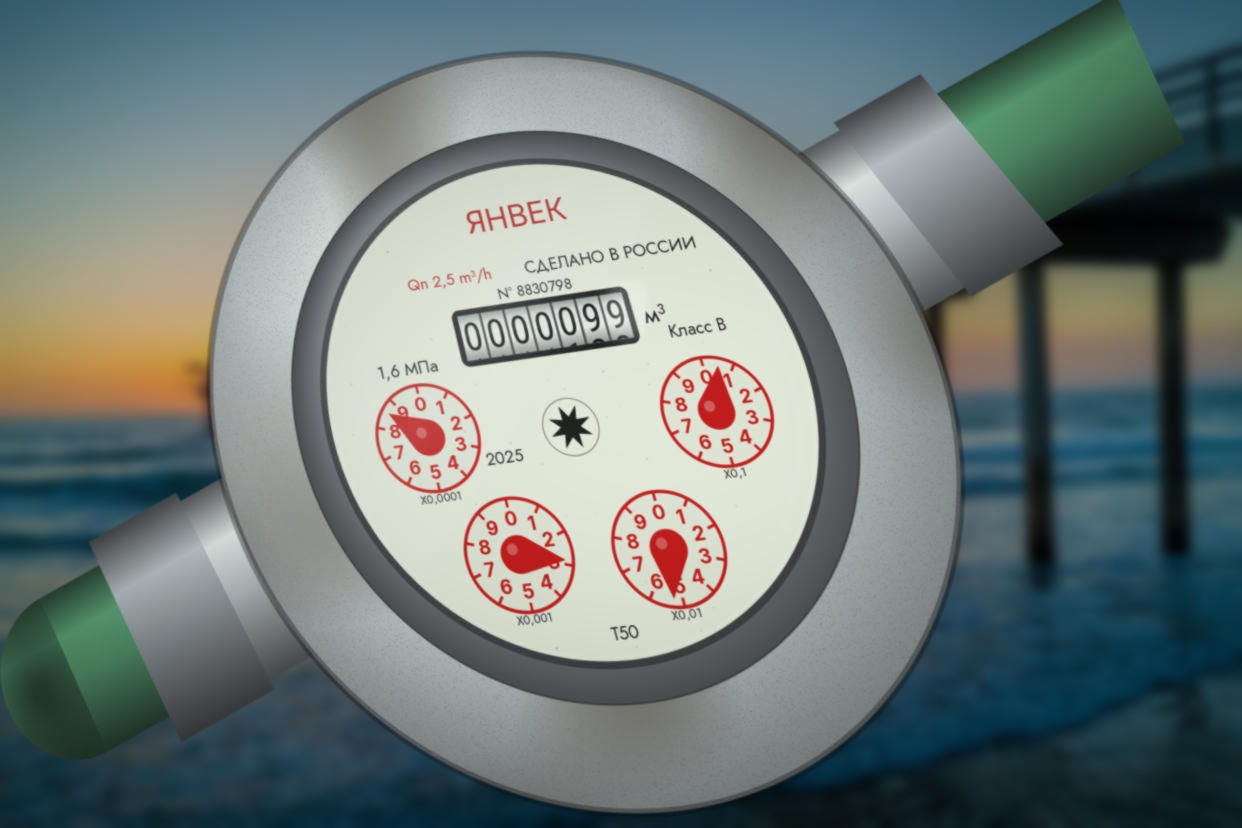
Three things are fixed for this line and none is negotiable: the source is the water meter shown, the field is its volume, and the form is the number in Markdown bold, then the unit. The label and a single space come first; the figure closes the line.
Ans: **99.0528** m³
